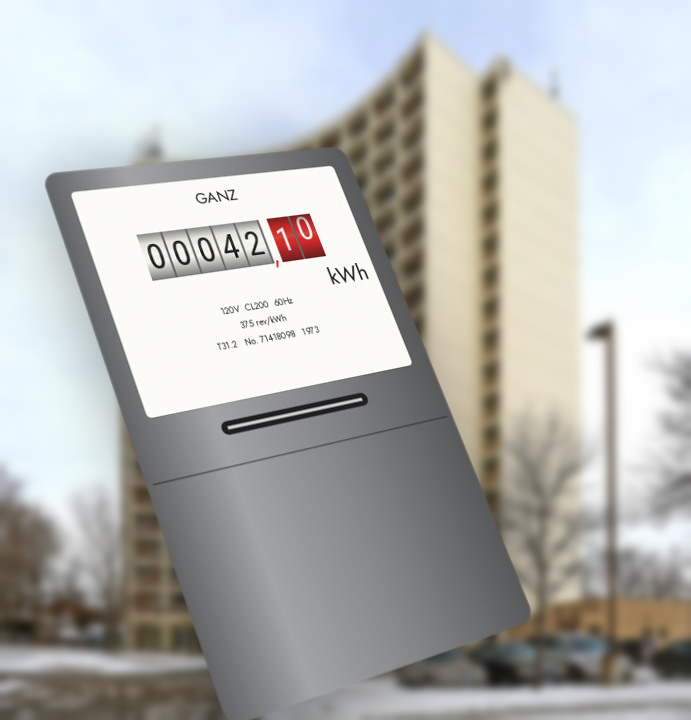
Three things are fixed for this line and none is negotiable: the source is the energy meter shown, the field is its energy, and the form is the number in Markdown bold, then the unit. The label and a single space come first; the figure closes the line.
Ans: **42.10** kWh
